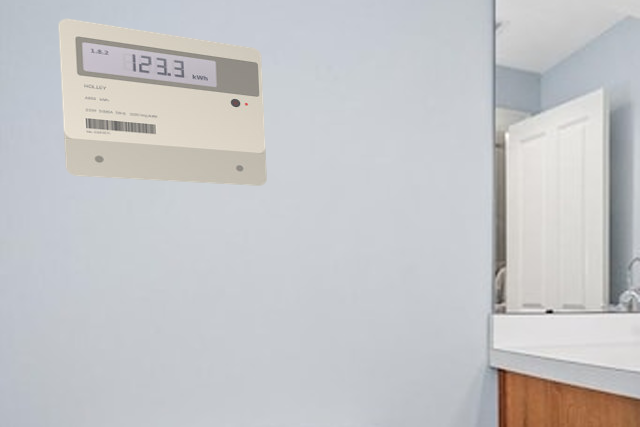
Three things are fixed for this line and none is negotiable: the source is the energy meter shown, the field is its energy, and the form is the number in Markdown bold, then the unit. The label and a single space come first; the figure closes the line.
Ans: **123.3** kWh
